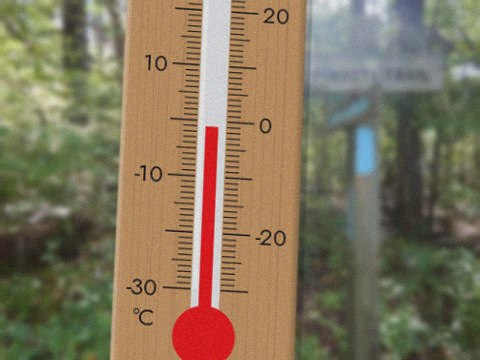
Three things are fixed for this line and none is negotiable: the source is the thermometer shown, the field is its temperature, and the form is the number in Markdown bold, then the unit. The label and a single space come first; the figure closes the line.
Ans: **-1** °C
